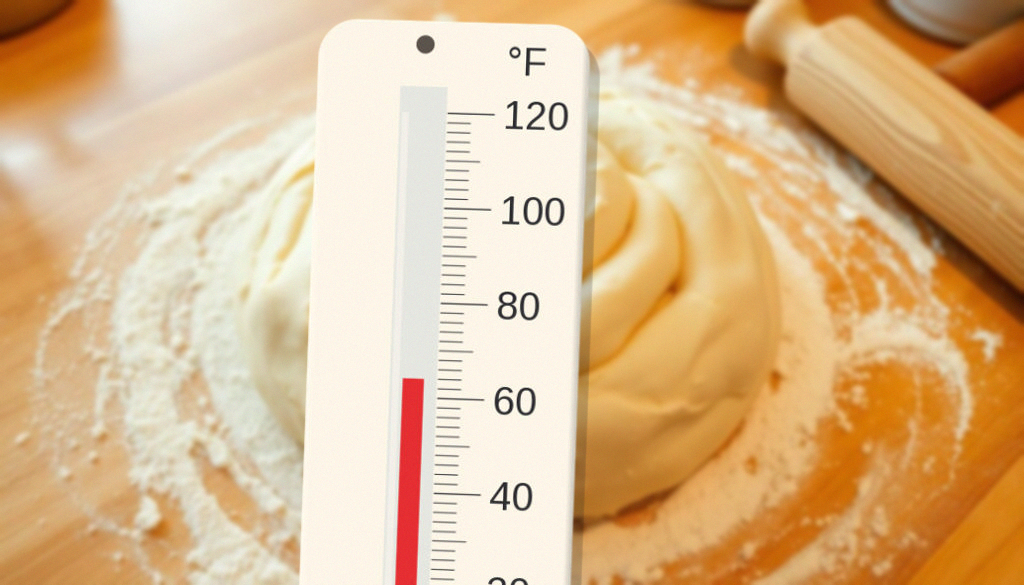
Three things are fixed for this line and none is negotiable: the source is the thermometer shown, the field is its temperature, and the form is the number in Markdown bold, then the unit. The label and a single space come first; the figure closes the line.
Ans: **64** °F
